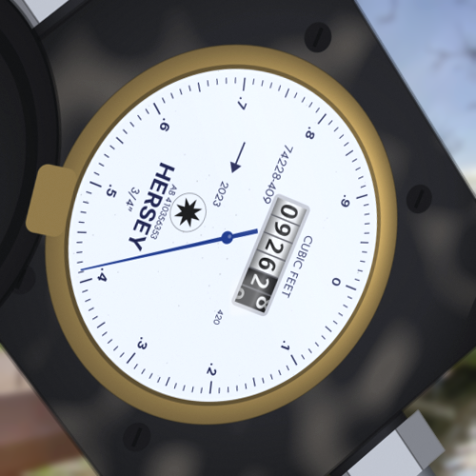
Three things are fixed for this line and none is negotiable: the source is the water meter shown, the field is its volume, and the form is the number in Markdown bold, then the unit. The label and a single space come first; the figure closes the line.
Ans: **92628.41** ft³
